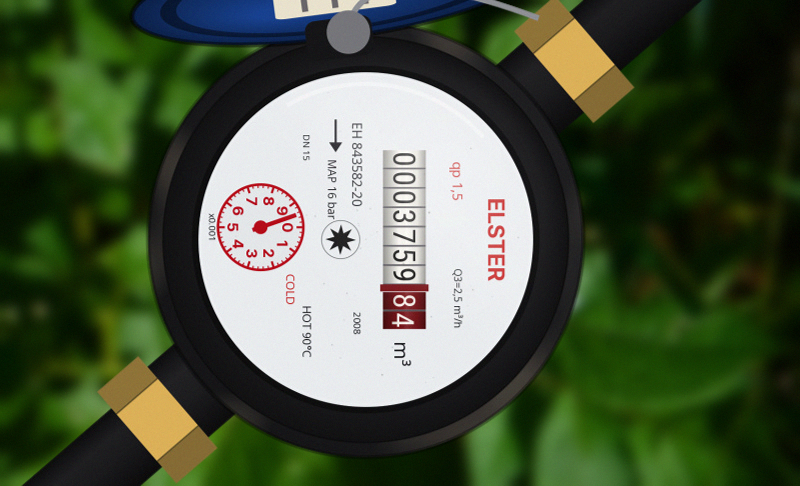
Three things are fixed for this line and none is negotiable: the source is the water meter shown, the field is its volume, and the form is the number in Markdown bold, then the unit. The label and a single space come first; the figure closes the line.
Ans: **3759.839** m³
